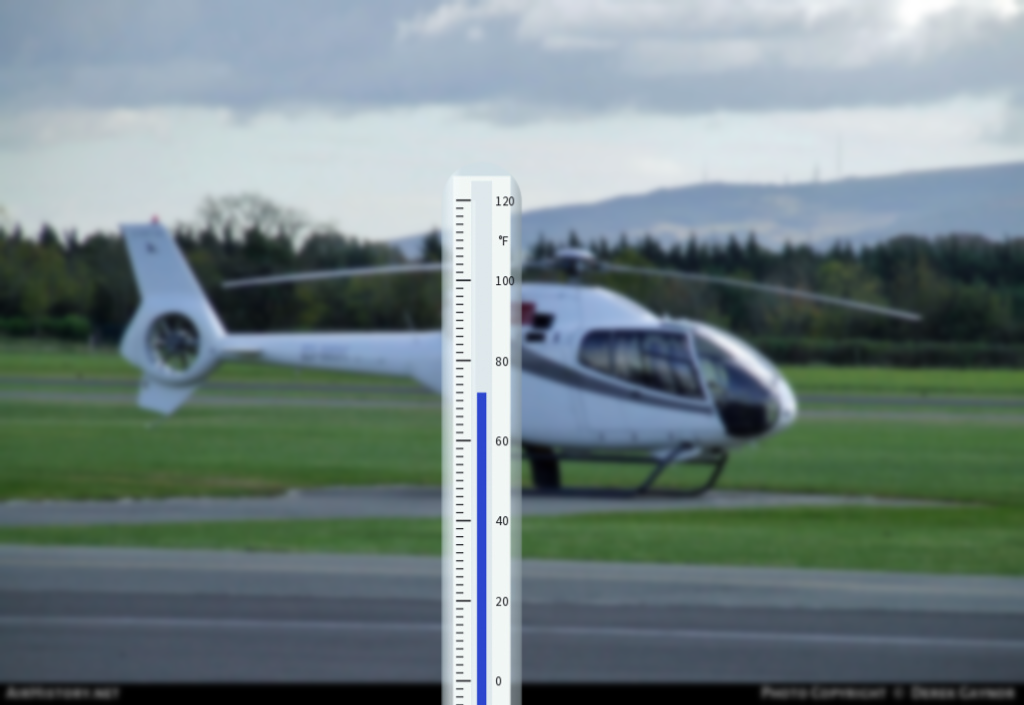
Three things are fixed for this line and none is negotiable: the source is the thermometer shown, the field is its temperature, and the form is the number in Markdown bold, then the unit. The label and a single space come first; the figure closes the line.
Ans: **72** °F
